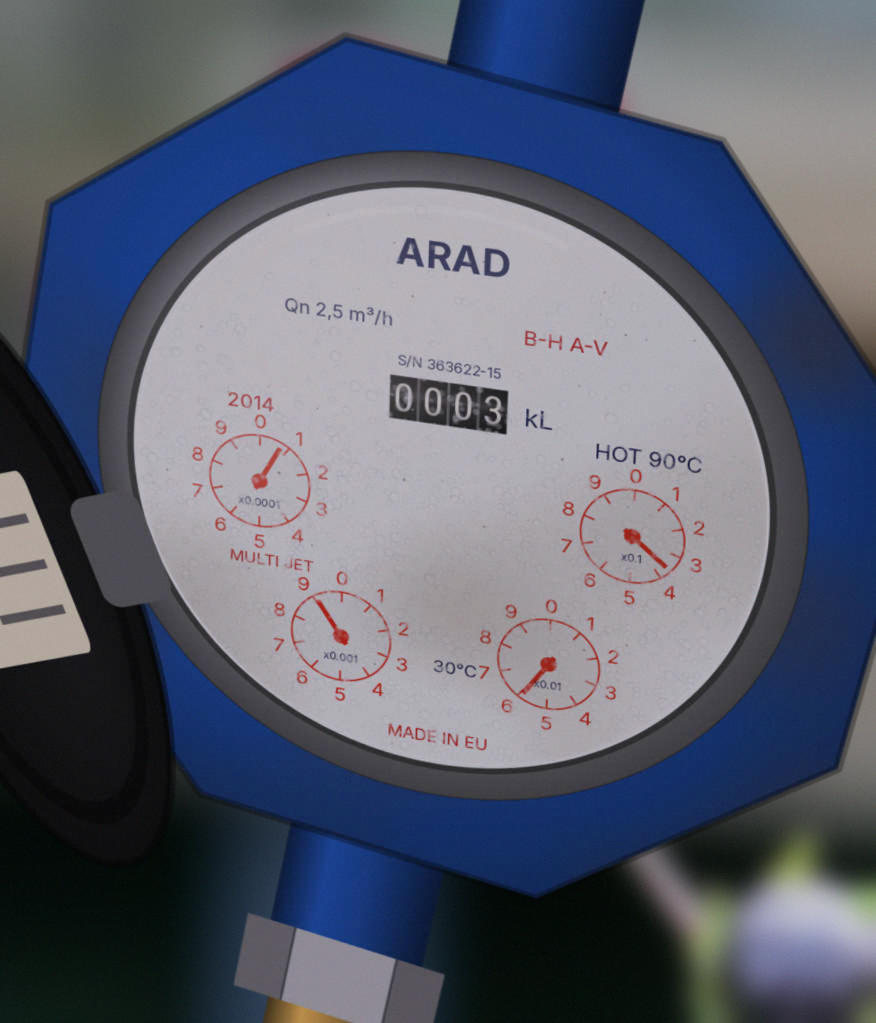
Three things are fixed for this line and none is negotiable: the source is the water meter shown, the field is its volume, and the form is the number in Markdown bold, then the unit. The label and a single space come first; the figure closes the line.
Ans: **3.3590** kL
